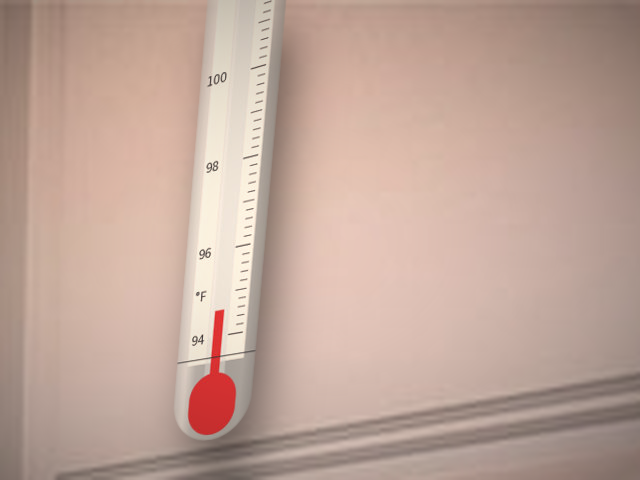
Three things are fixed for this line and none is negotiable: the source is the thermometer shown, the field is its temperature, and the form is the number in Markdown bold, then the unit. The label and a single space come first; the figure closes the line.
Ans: **94.6** °F
